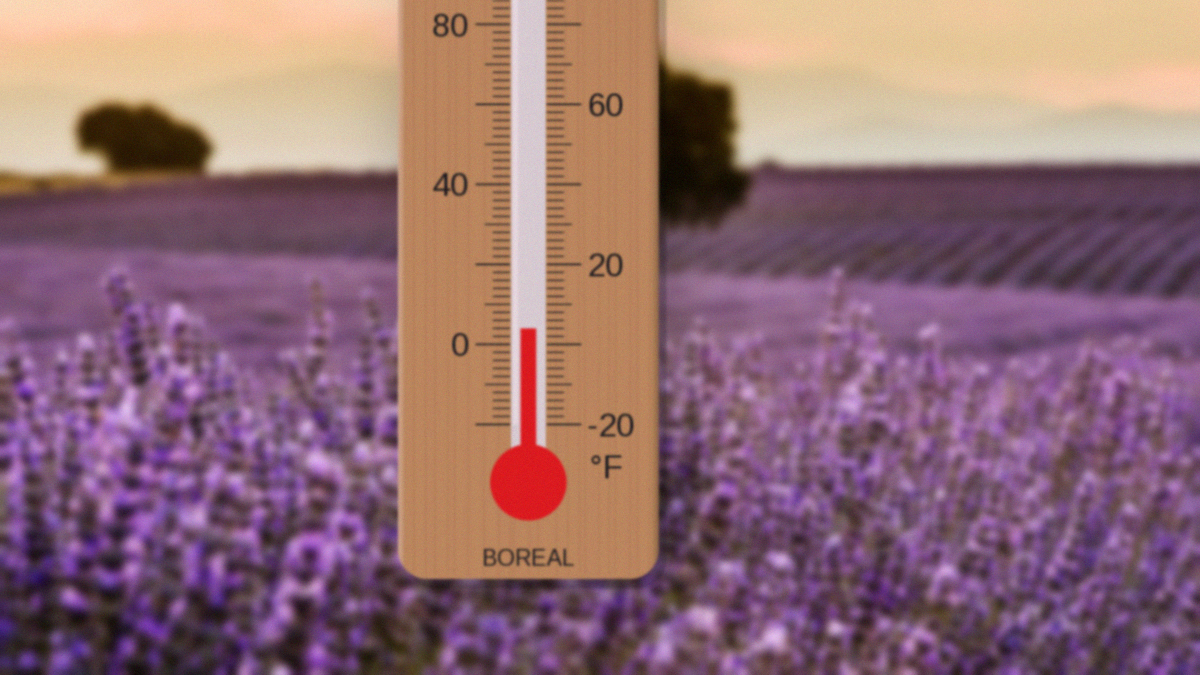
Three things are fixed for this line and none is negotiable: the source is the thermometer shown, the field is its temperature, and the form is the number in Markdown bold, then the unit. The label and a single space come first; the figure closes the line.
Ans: **4** °F
